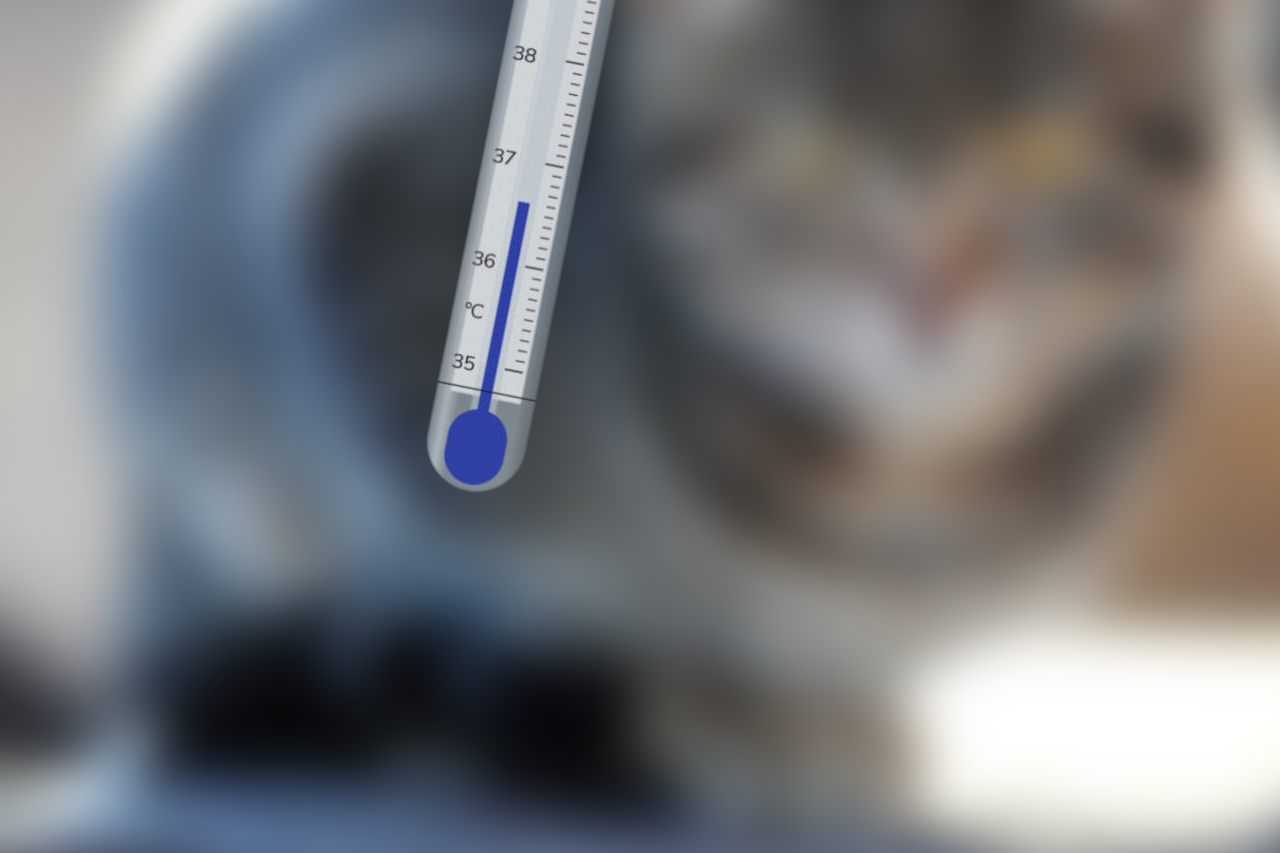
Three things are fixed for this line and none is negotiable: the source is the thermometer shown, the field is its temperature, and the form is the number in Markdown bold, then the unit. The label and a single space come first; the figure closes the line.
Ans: **36.6** °C
